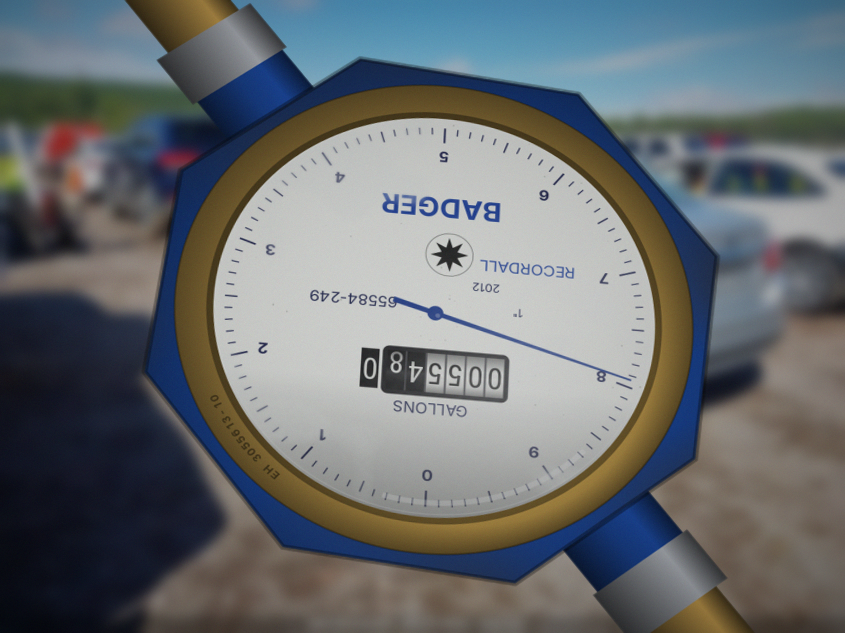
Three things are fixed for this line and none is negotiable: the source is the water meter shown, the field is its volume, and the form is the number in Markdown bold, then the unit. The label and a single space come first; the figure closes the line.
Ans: **55477.9** gal
